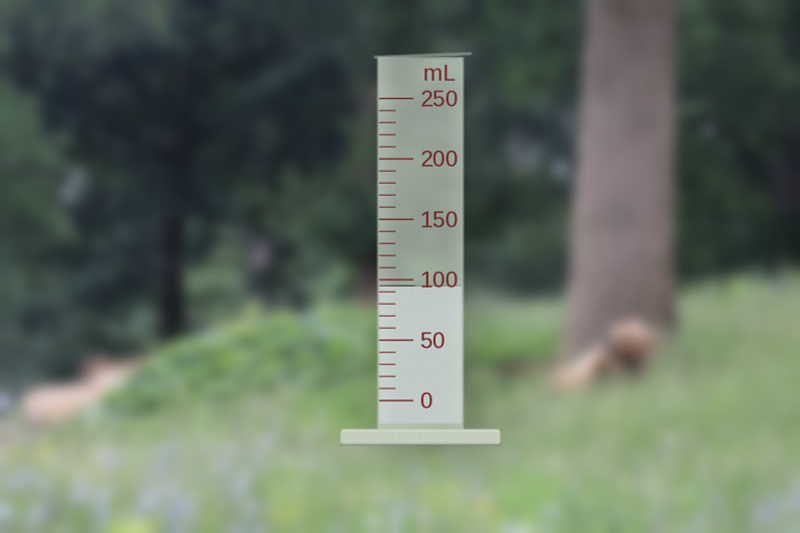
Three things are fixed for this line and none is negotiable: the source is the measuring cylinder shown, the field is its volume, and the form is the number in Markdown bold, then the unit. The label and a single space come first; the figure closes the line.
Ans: **95** mL
